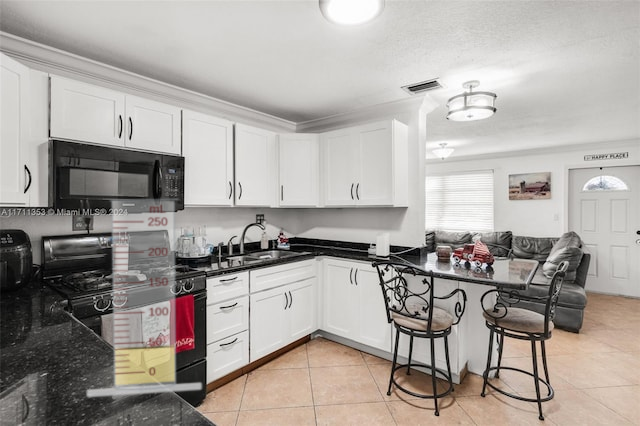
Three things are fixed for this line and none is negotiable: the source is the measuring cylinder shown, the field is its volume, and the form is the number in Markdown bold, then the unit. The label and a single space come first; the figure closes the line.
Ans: **40** mL
